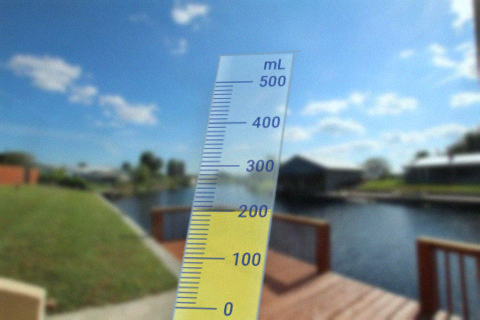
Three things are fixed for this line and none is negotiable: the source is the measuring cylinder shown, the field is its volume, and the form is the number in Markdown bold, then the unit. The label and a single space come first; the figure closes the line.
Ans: **200** mL
